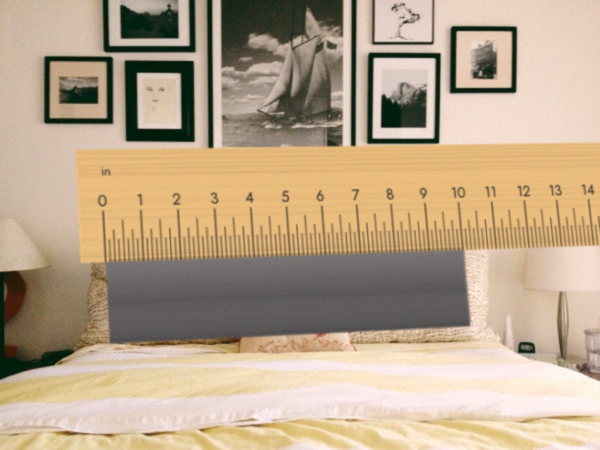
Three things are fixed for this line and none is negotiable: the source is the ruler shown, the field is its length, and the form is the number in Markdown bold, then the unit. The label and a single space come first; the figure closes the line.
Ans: **10** in
